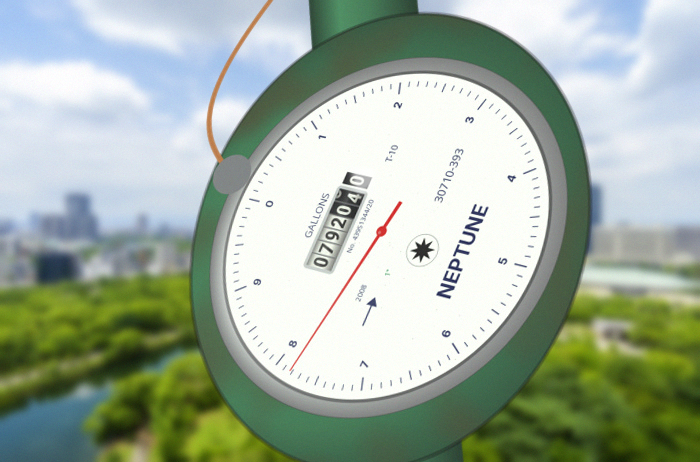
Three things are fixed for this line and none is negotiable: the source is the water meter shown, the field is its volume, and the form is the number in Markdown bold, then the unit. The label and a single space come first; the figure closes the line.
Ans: **792037.8** gal
